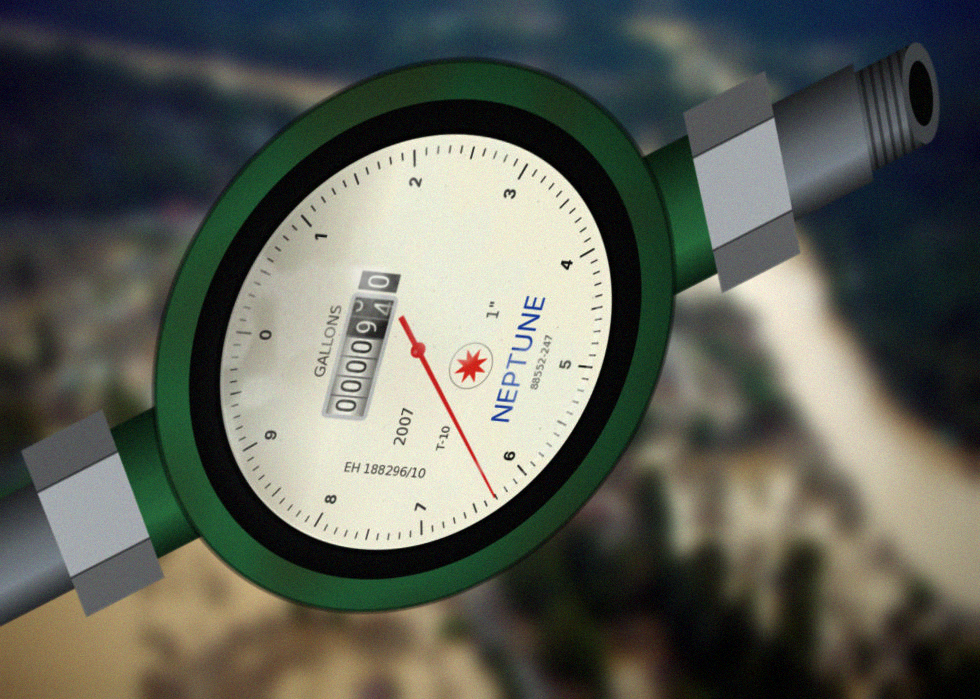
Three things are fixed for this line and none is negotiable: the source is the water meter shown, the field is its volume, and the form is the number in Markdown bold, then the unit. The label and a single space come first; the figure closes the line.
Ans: **936.3** gal
